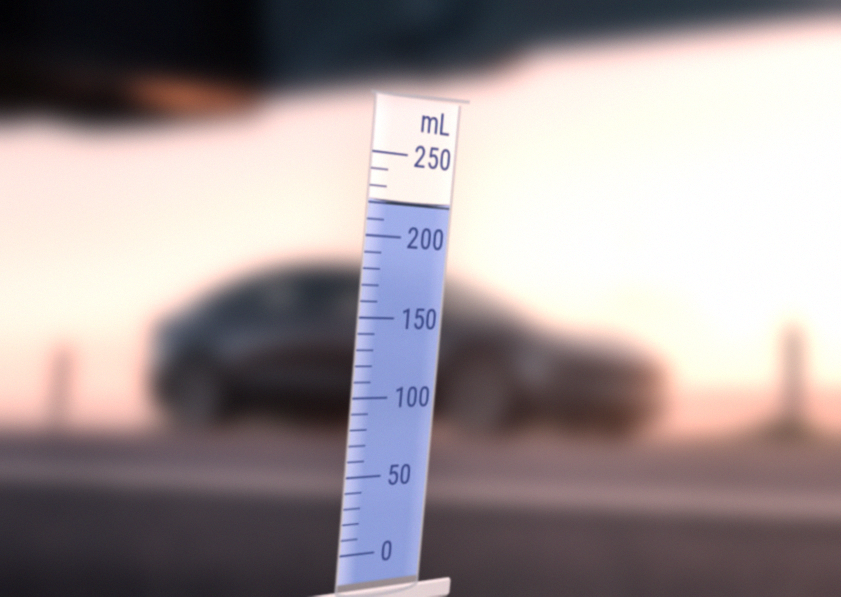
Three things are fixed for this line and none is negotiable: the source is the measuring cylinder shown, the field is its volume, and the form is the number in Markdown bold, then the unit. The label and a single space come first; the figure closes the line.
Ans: **220** mL
